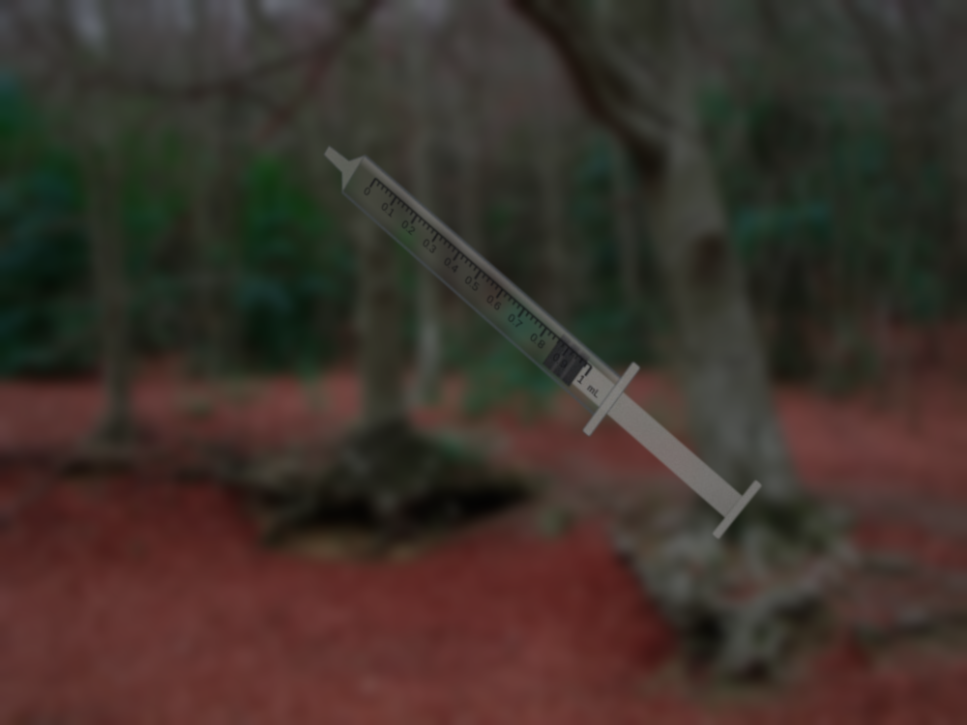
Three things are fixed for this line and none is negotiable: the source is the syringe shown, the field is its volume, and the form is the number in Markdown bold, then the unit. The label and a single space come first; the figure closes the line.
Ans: **0.86** mL
